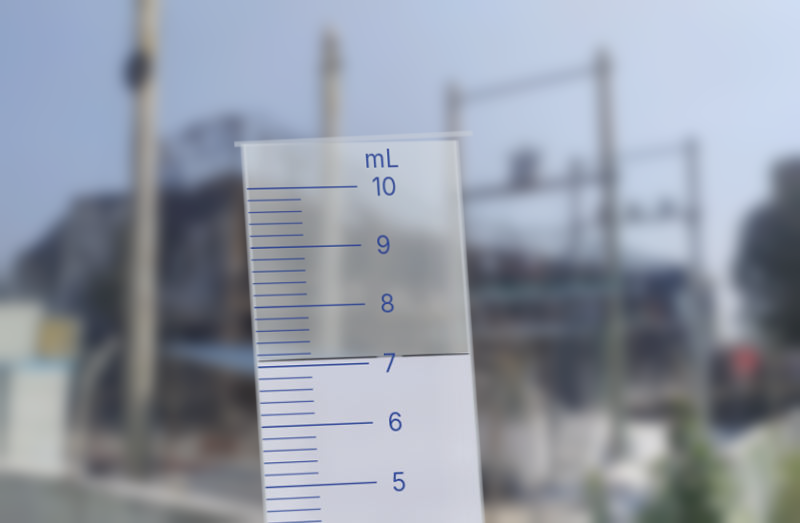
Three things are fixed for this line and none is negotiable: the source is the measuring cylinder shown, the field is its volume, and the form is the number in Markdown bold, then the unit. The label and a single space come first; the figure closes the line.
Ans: **7.1** mL
